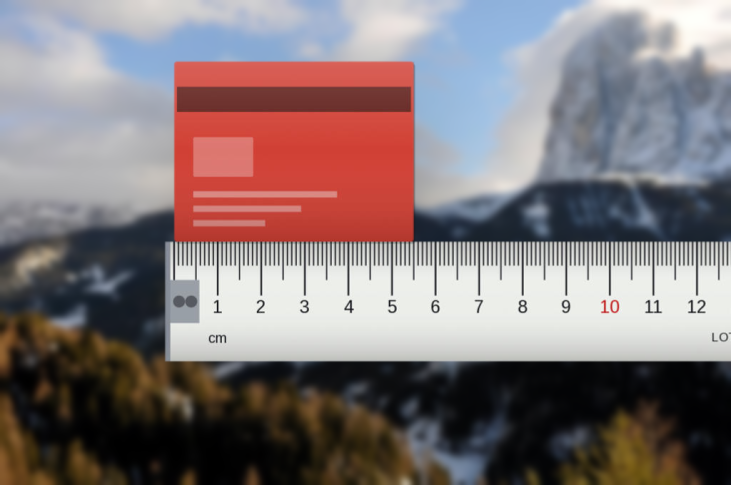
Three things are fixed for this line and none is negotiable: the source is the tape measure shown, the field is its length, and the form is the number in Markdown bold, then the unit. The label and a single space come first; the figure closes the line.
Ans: **5.5** cm
